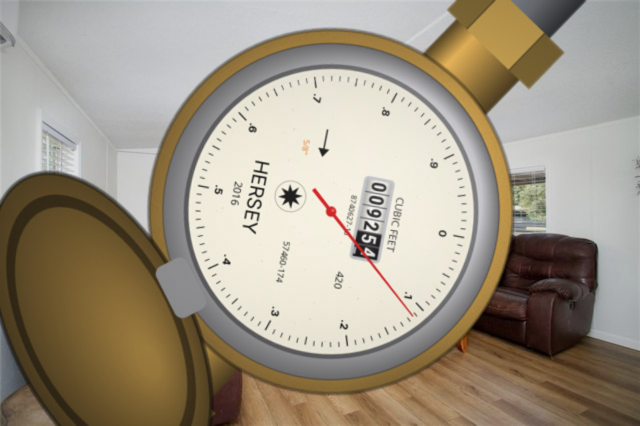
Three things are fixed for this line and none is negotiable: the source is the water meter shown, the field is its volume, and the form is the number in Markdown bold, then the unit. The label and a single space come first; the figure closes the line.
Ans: **9254.11** ft³
